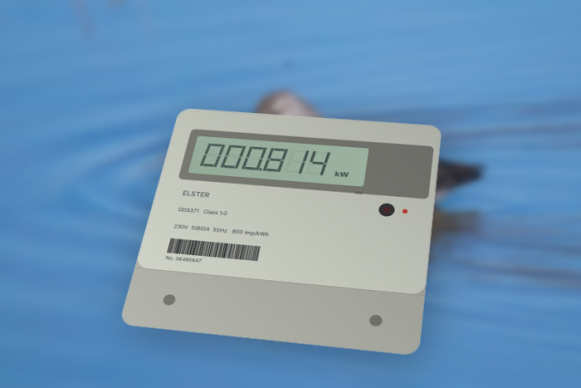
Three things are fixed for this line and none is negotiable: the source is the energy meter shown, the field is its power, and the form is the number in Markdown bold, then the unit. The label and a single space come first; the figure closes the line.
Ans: **0.814** kW
